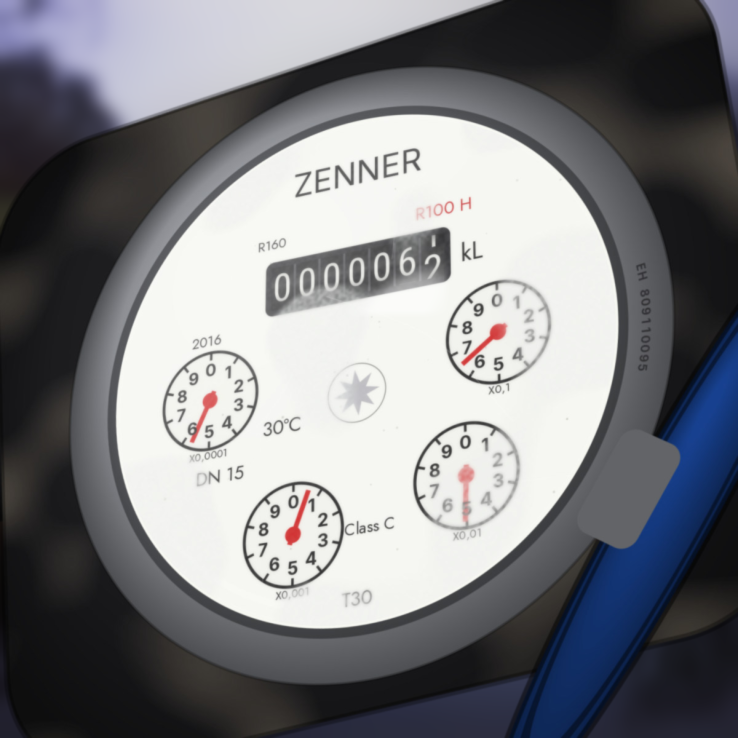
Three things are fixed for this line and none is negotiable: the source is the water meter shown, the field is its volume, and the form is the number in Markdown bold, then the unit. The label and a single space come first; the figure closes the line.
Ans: **61.6505** kL
